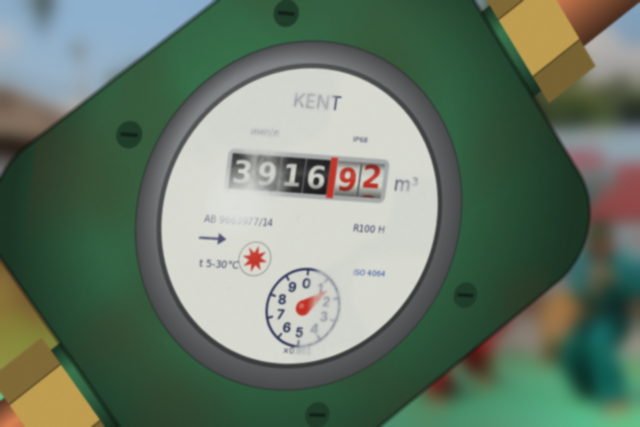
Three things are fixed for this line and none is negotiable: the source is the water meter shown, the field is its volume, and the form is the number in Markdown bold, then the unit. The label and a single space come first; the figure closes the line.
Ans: **3916.921** m³
